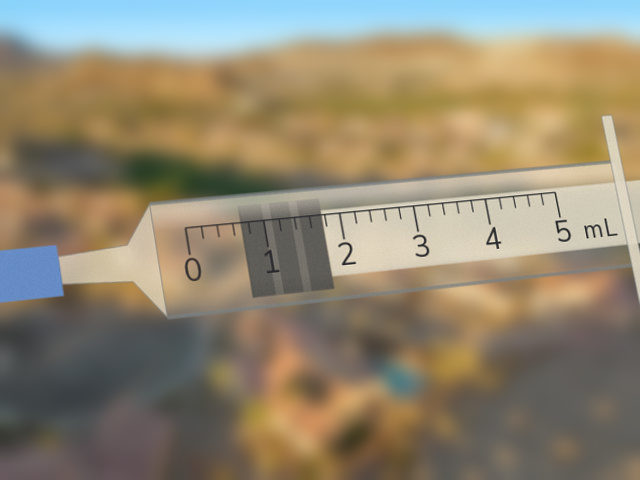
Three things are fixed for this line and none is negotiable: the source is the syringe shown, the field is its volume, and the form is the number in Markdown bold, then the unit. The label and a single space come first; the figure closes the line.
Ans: **0.7** mL
